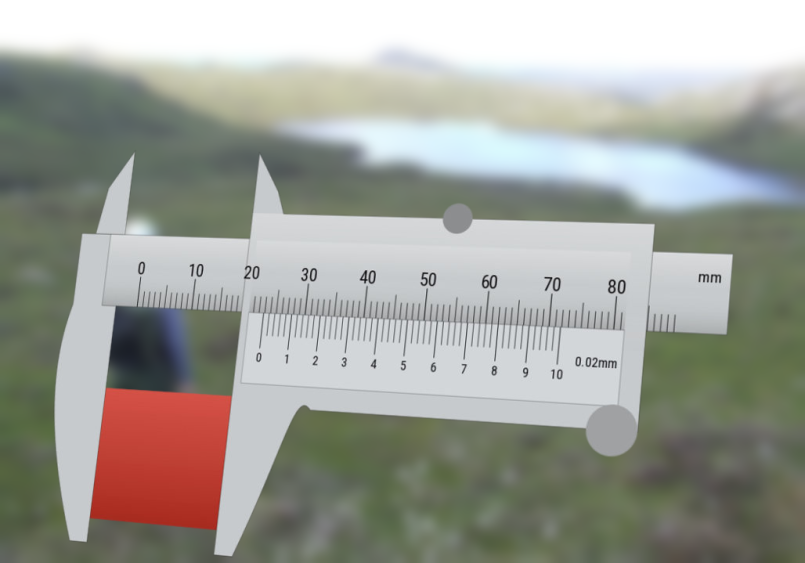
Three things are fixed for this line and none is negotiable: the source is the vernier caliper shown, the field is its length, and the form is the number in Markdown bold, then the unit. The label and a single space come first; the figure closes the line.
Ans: **22.8** mm
